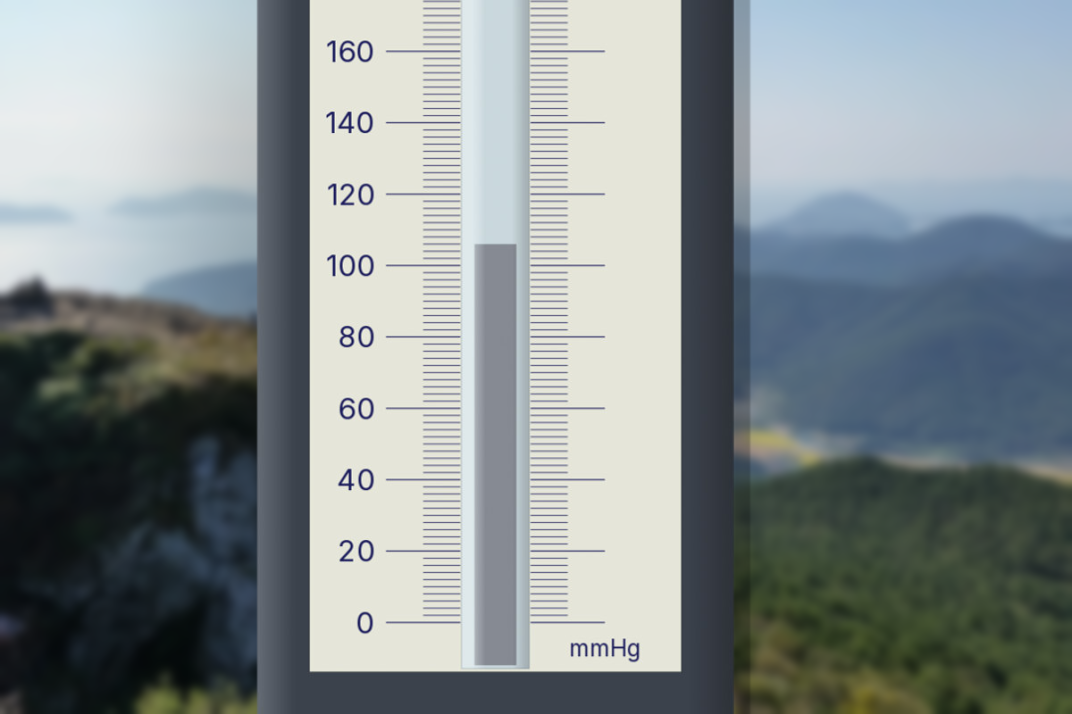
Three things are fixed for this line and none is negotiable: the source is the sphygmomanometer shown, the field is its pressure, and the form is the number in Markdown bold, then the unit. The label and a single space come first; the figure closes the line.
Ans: **106** mmHg
